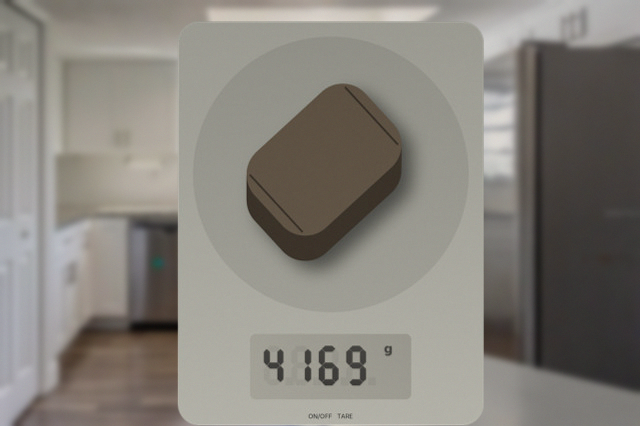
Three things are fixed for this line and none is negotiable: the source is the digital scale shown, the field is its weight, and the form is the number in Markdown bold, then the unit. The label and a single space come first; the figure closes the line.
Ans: **4169** g
